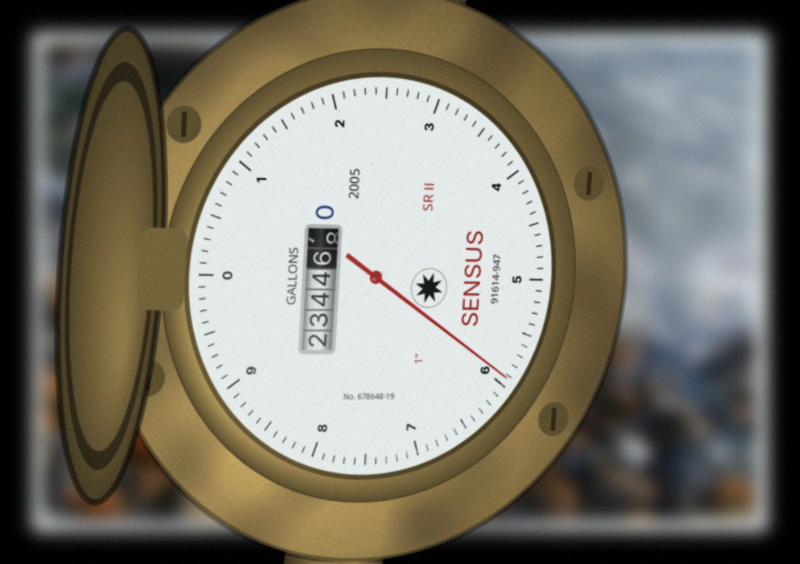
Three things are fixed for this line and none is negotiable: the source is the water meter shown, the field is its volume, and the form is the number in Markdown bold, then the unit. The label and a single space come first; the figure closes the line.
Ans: **2344675.9** gal
